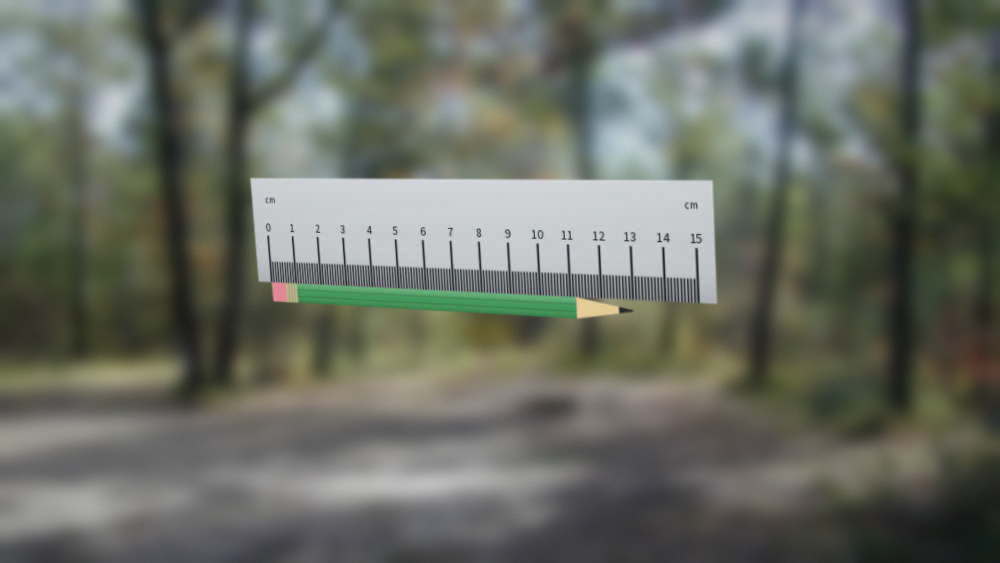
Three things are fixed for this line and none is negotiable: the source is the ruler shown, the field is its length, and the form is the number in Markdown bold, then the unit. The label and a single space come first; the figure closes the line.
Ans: **13** cm
